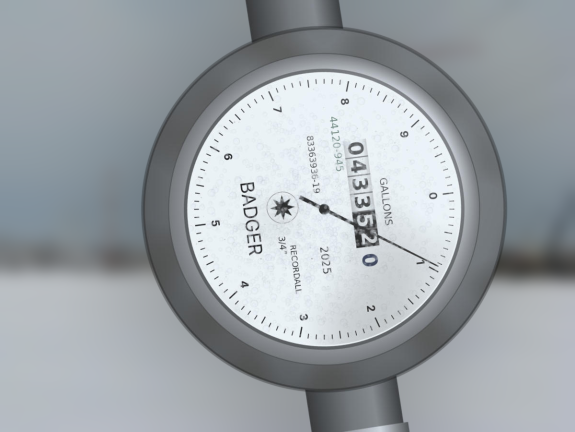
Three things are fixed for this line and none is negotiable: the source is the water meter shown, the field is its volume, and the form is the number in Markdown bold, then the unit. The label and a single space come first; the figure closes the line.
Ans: **433520.9** gal
